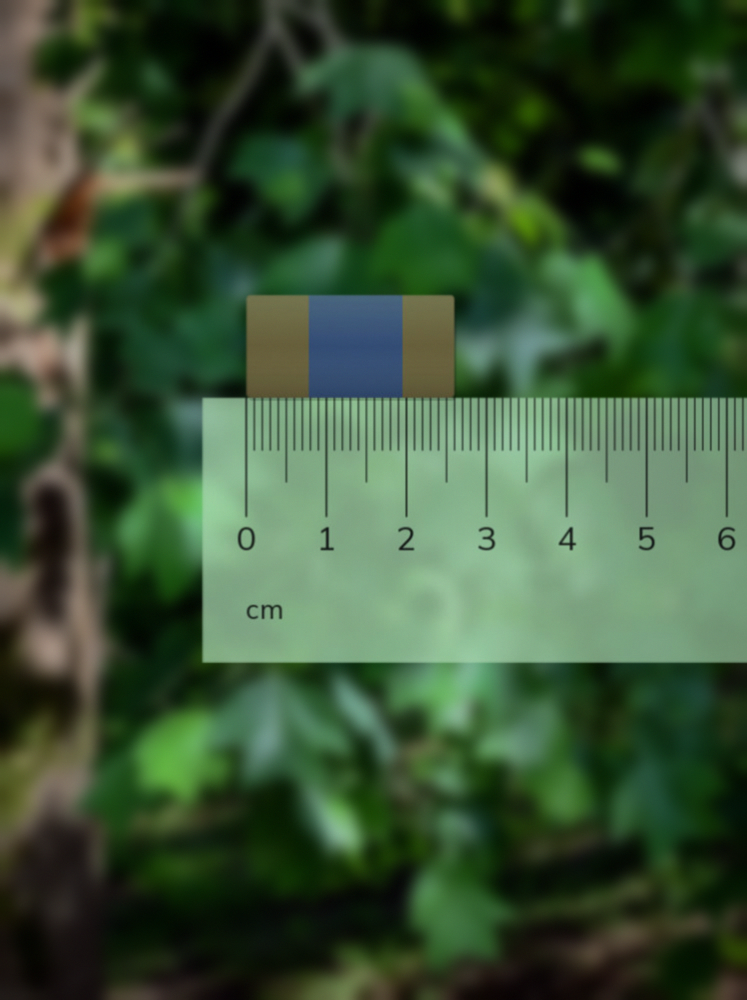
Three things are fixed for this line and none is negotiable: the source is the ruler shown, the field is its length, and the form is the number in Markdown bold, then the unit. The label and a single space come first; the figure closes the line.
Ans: **2.6** cm
